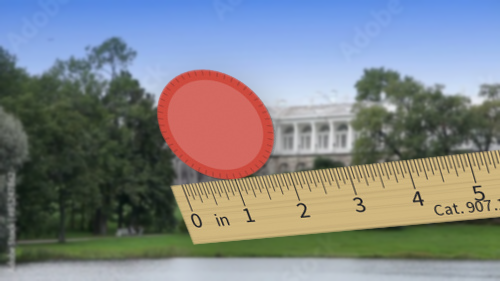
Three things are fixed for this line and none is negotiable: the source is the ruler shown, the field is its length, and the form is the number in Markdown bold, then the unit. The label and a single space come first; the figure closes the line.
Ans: **2** in
